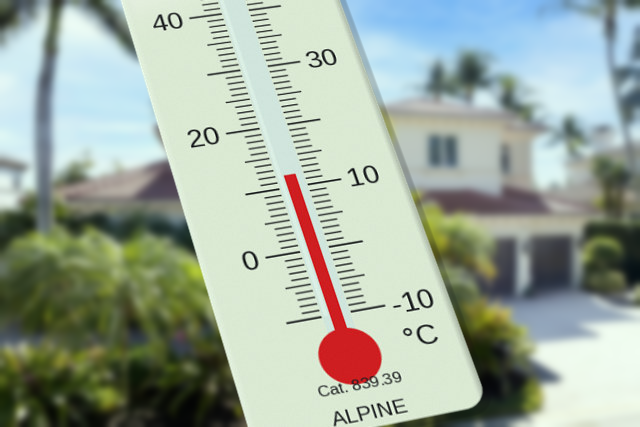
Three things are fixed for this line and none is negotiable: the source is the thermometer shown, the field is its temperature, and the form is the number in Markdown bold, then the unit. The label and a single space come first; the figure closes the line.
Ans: **12** °C
